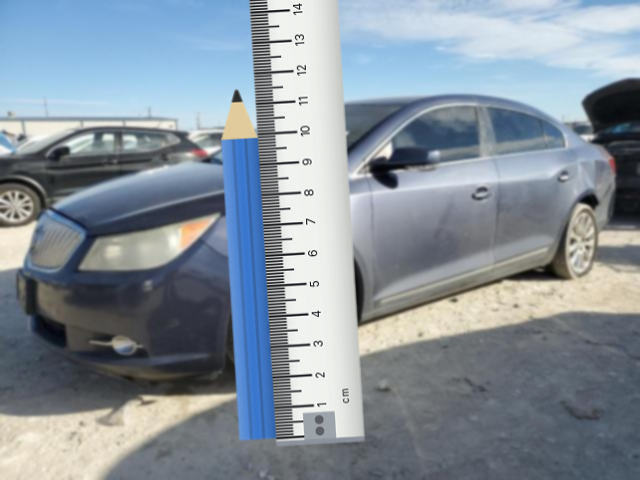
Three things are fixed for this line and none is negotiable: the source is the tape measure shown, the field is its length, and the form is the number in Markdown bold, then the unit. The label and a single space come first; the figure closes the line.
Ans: **11.5** cm
